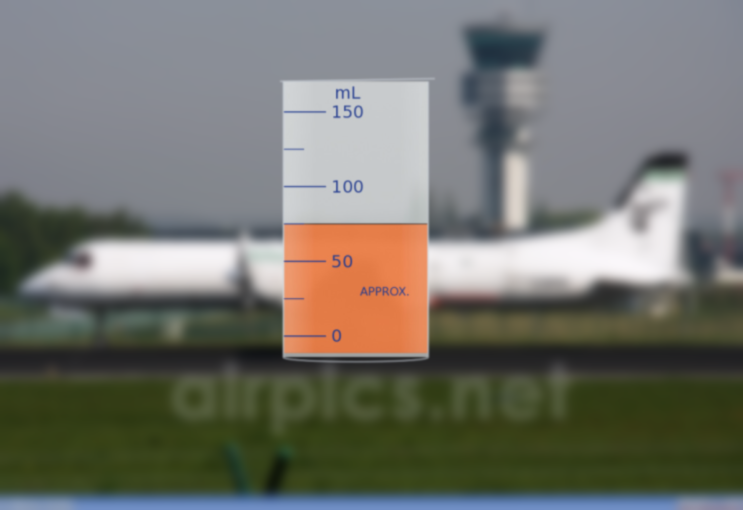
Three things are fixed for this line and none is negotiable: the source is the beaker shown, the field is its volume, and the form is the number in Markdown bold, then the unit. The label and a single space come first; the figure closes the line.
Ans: **75** mL
